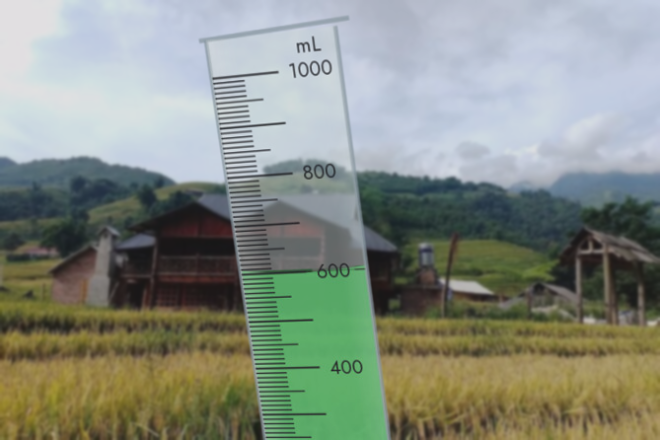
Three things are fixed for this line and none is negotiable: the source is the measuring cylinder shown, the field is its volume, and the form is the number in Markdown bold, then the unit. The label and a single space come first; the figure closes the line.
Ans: **600** mL
